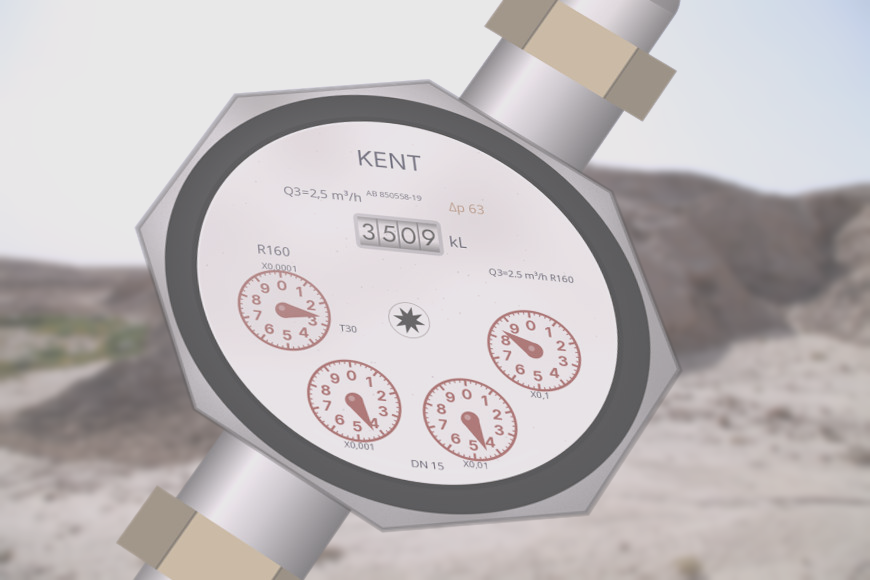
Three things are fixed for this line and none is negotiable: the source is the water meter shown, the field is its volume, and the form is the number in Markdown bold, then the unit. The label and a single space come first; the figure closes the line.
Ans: **3509.8442** kL
